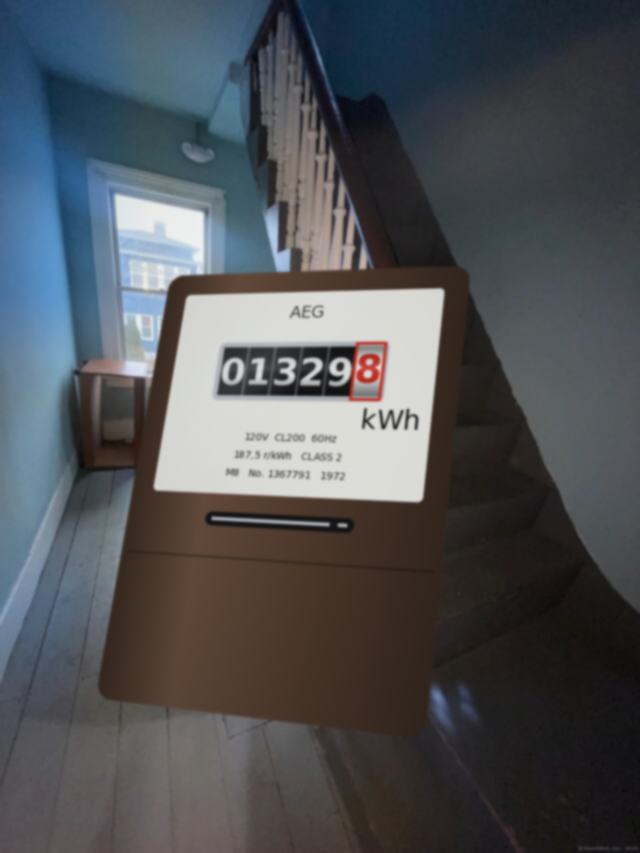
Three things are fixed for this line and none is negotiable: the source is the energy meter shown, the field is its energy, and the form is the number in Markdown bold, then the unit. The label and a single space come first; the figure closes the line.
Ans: **1329.8** kWh
